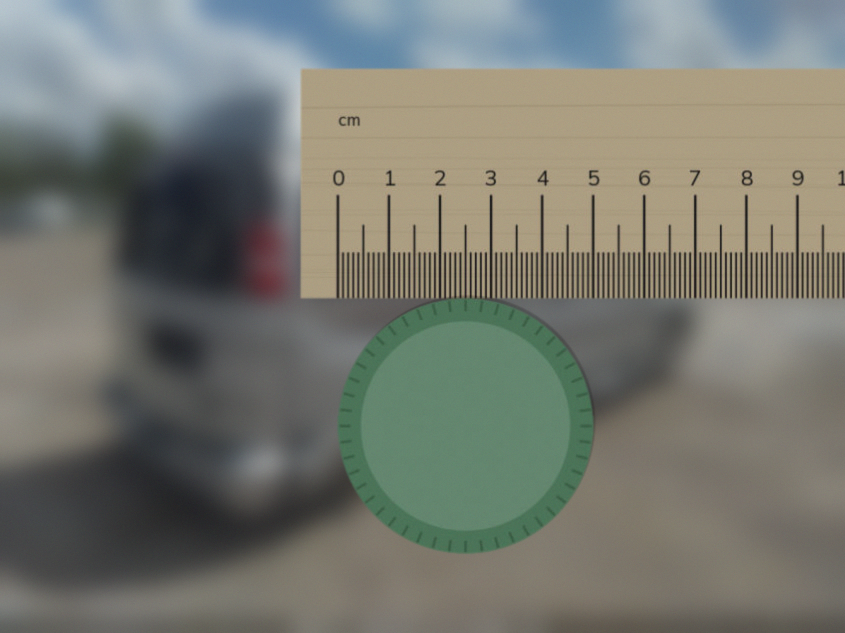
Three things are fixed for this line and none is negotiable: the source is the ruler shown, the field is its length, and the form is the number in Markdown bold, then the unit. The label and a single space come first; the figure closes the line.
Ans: **5** cm
